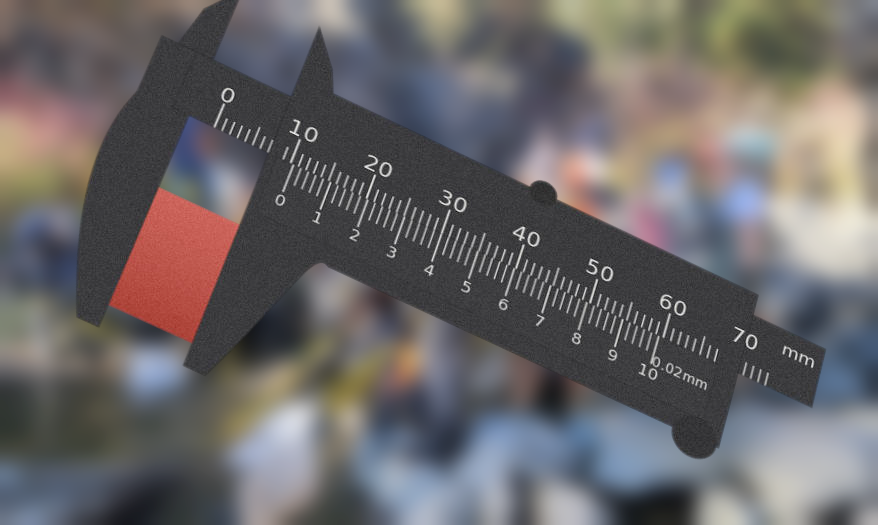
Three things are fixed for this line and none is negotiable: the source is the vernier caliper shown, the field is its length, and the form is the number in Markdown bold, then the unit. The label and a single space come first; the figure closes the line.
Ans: **10.4** mm
